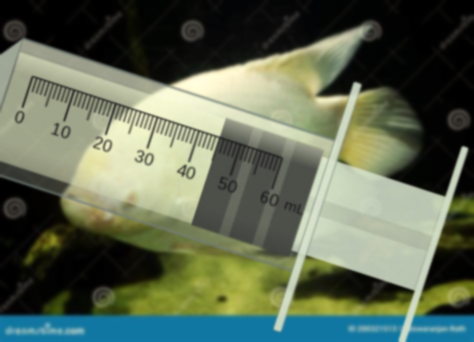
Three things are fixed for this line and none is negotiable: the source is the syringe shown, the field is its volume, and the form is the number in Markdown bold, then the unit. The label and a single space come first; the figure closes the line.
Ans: **45** mL
